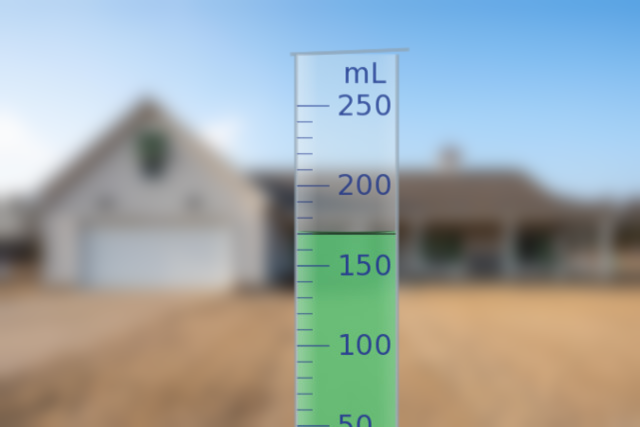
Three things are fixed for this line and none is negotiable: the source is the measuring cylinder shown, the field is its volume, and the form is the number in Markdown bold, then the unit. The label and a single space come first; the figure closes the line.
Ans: **170** mL
